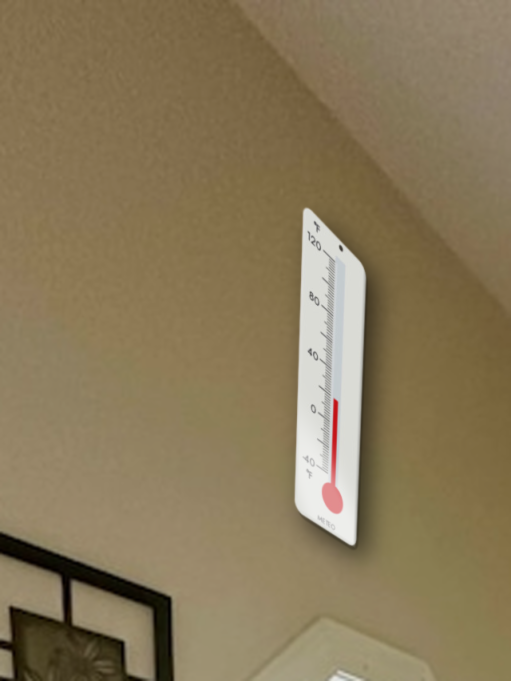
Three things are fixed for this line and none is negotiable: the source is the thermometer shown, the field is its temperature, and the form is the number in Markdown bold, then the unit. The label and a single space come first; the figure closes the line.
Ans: **20** °F
